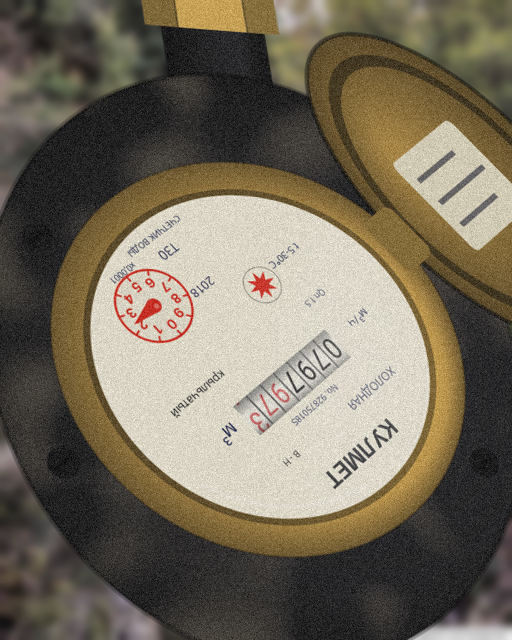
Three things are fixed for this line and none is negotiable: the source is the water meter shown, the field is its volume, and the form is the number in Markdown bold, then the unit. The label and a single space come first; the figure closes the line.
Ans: **797.9732** m³
